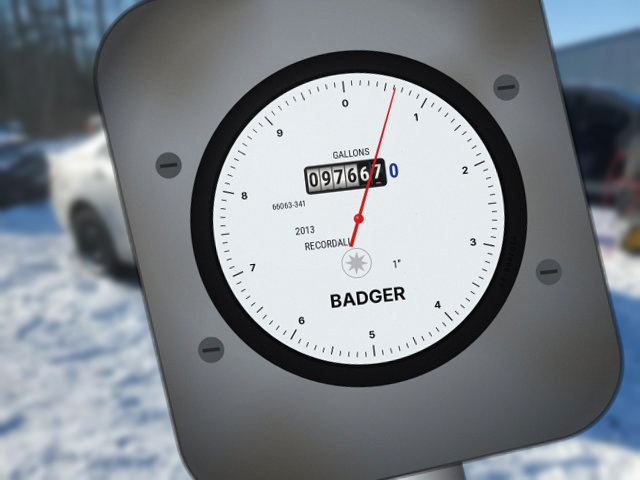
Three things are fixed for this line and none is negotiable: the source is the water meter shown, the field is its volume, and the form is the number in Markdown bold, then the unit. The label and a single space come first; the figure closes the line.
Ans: **976670.6** gal
